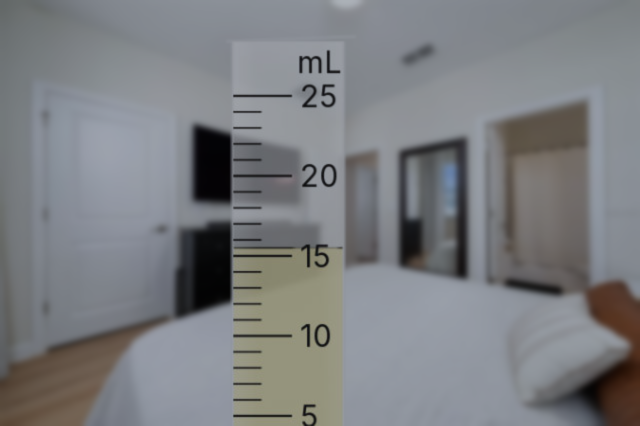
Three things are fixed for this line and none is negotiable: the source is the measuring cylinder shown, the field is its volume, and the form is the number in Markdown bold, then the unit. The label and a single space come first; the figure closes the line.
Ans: **15.5** mL
